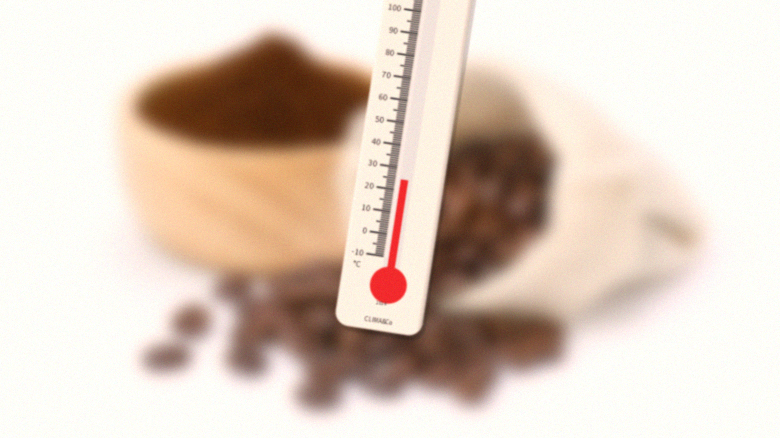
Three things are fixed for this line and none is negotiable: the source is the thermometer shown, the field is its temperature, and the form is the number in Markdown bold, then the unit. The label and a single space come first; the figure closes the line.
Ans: **25** °C
